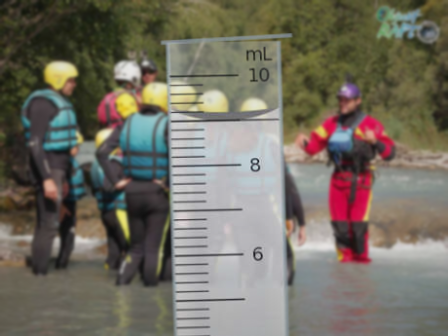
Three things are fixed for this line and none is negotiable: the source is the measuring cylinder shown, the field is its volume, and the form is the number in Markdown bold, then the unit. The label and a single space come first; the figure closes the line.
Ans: **9** mL
